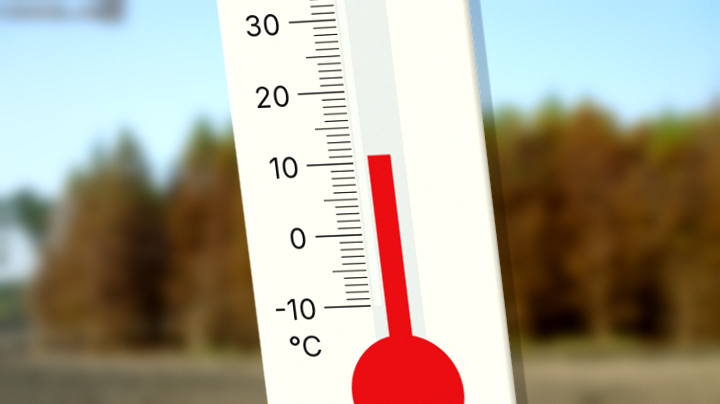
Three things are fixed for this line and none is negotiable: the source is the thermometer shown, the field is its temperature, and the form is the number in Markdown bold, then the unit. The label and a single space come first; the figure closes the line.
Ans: **11** °C
